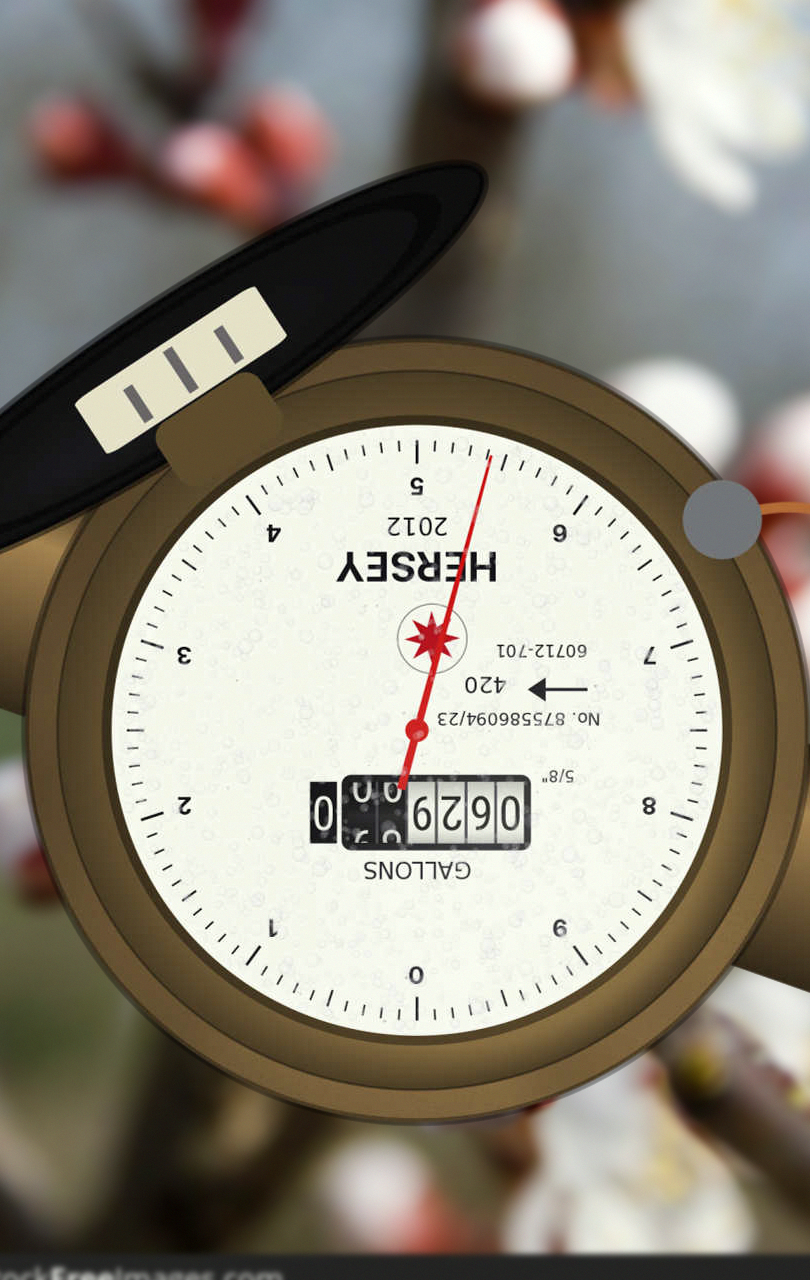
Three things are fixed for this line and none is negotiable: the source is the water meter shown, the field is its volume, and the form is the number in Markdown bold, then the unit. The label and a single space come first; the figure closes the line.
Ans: **629895.4** gal
